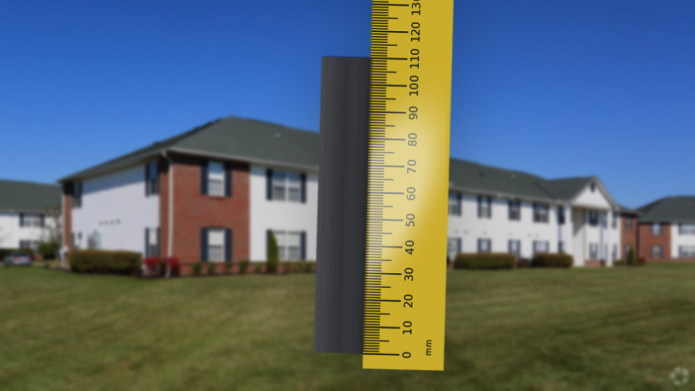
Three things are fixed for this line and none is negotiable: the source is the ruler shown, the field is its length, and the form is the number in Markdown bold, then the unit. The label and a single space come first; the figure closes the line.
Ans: **110** mm
